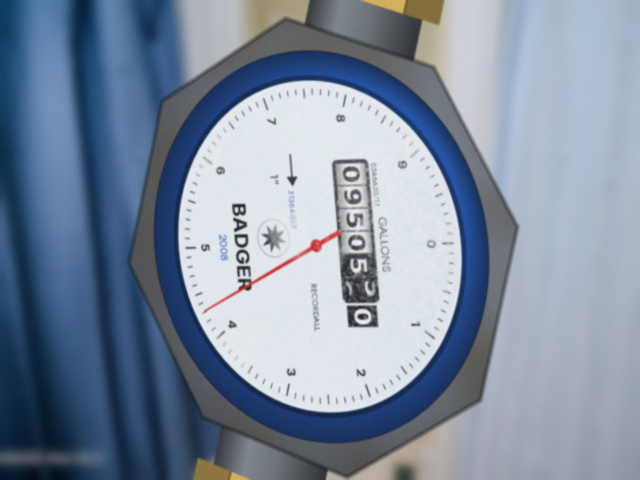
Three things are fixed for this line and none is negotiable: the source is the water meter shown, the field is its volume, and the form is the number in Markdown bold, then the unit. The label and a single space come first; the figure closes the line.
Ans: **950554.3** gal
